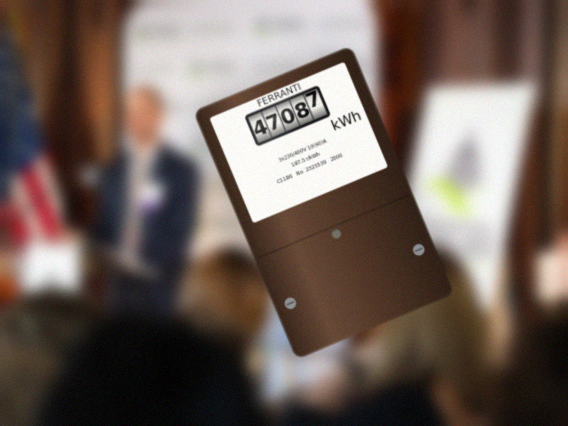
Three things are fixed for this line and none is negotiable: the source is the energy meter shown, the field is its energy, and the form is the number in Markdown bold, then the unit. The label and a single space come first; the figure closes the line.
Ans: **47087** kWh
